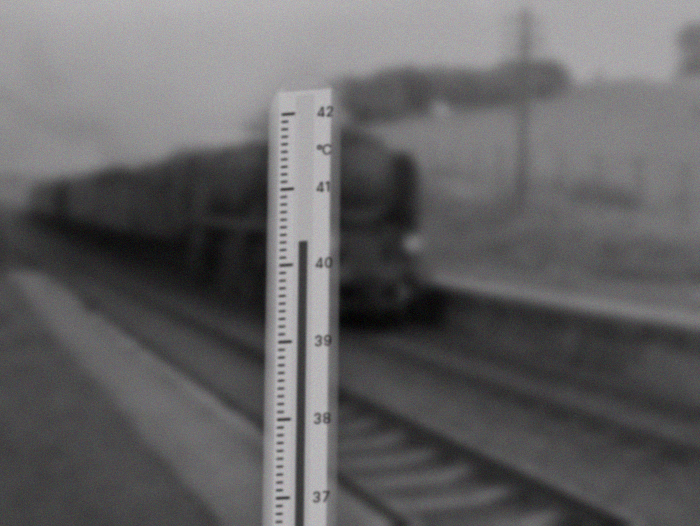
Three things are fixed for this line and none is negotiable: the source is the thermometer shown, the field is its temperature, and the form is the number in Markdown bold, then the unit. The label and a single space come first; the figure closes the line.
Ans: **40.3** °C
